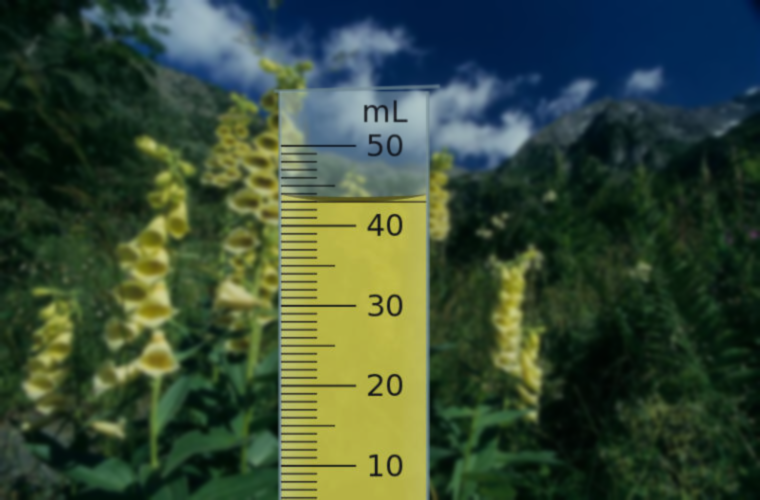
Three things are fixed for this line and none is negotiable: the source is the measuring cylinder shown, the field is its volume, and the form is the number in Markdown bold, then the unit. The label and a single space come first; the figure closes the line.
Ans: **43** mL
